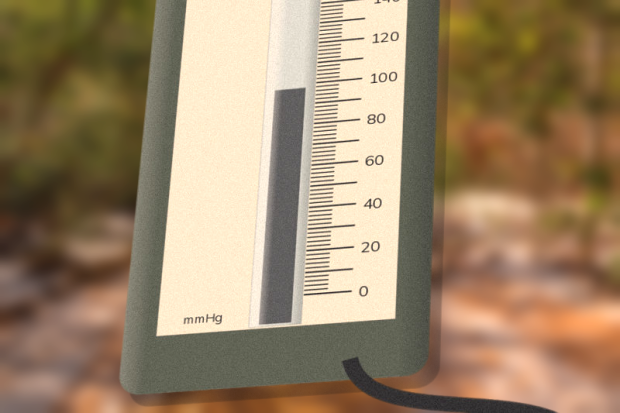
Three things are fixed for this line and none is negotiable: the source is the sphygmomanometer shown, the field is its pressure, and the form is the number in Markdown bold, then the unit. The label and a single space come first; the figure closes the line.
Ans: **98** mmHg
